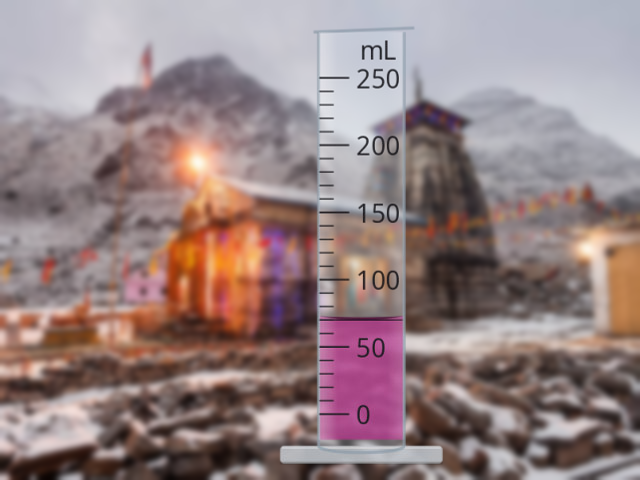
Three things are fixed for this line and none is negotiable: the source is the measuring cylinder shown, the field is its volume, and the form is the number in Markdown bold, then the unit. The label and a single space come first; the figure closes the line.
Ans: **70** mL
